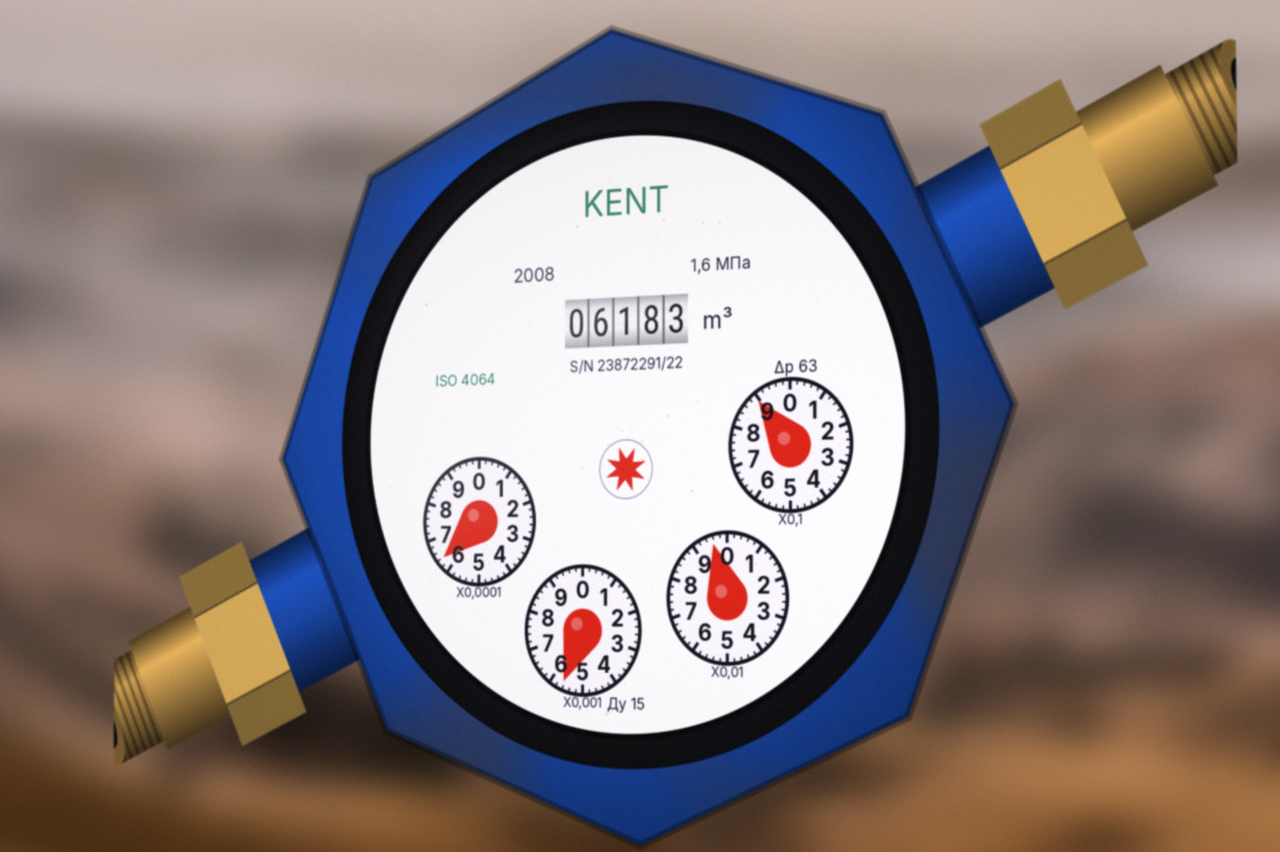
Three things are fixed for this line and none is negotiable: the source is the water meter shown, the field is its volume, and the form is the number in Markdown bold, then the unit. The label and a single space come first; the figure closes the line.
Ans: **6183.8956** m³
